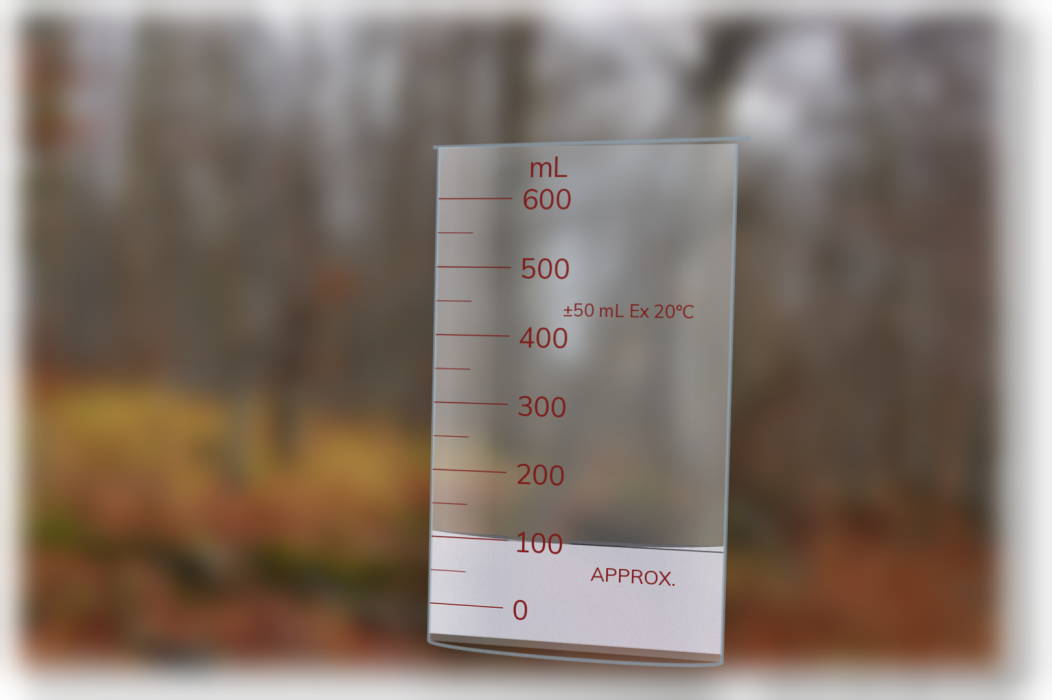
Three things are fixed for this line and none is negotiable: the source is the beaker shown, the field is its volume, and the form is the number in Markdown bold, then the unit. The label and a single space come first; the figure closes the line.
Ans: **100** mL
